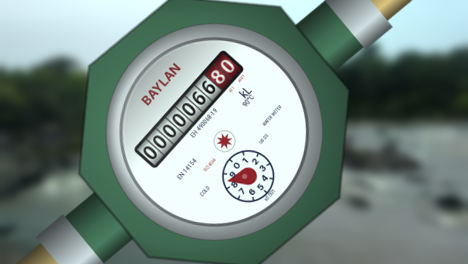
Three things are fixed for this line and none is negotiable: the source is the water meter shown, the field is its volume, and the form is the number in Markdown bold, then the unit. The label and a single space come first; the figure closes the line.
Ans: **66.808** kL
